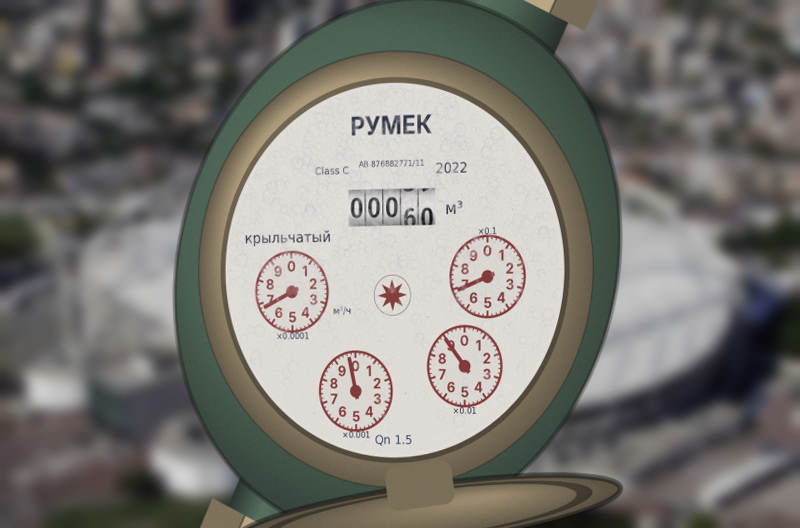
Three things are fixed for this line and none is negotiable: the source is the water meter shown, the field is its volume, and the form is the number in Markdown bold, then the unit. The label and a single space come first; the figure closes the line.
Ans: **59.6896** m³
